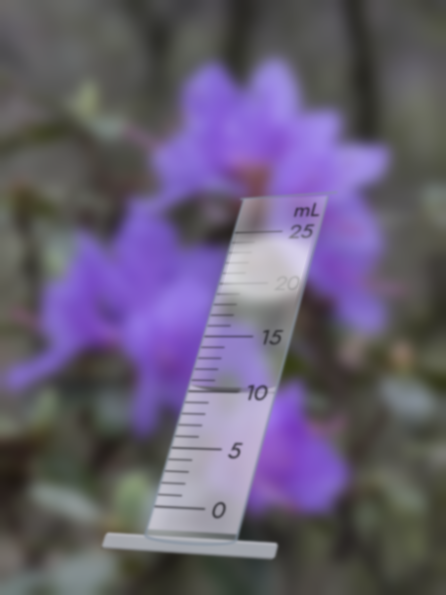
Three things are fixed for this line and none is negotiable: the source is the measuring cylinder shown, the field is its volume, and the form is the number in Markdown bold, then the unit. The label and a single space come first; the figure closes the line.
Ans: **10** mL
